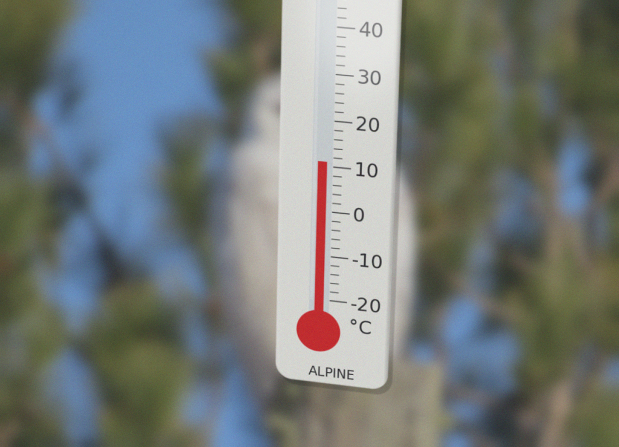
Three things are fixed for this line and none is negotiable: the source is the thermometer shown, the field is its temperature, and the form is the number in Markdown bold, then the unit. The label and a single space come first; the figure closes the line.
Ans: **11** °C
